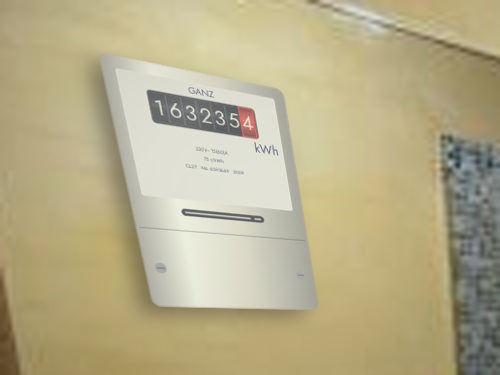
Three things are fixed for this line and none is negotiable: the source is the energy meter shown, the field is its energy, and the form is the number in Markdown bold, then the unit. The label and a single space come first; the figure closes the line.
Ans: **163235.4** kWh
